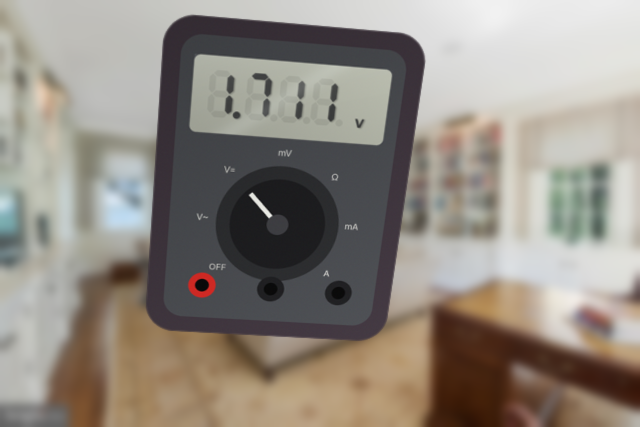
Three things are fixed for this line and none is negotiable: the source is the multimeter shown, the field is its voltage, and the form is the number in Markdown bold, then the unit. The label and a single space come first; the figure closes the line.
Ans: **1.711** V
